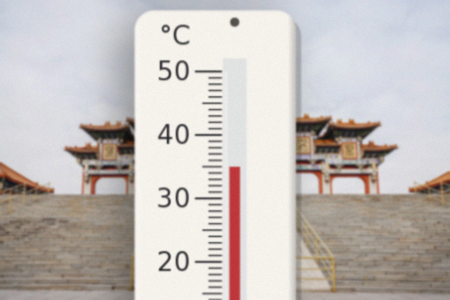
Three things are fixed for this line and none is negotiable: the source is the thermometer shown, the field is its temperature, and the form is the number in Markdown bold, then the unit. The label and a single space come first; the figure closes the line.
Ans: **35** °C
